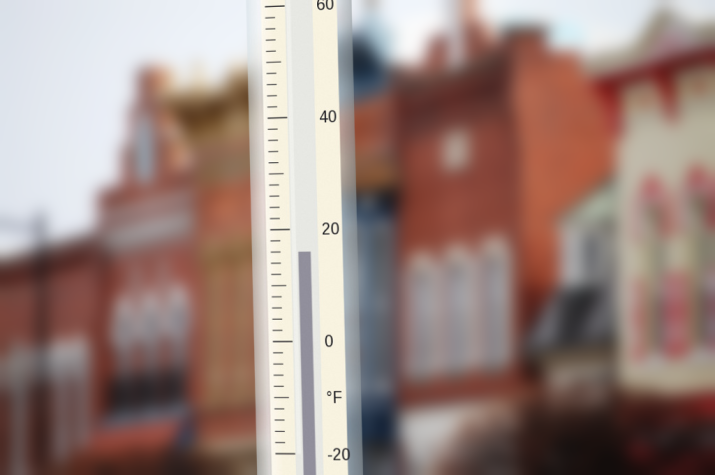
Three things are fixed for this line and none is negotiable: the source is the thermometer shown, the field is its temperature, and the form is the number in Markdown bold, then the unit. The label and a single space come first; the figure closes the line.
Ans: **16** °F
